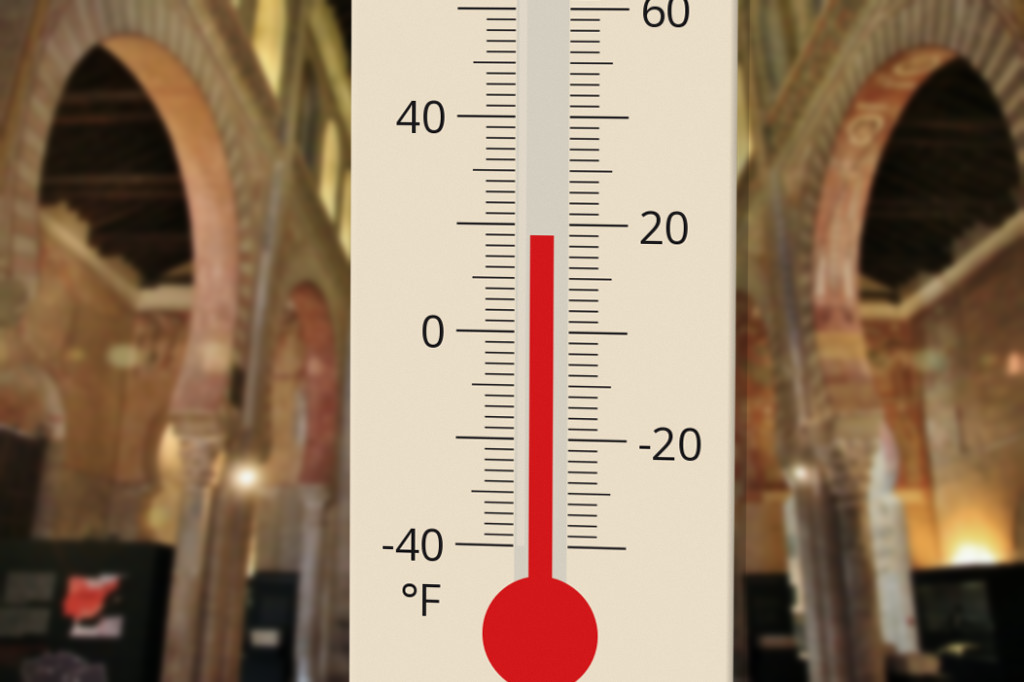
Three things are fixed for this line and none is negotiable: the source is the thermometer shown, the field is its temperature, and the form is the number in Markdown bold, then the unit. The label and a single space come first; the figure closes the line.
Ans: **18** °F
